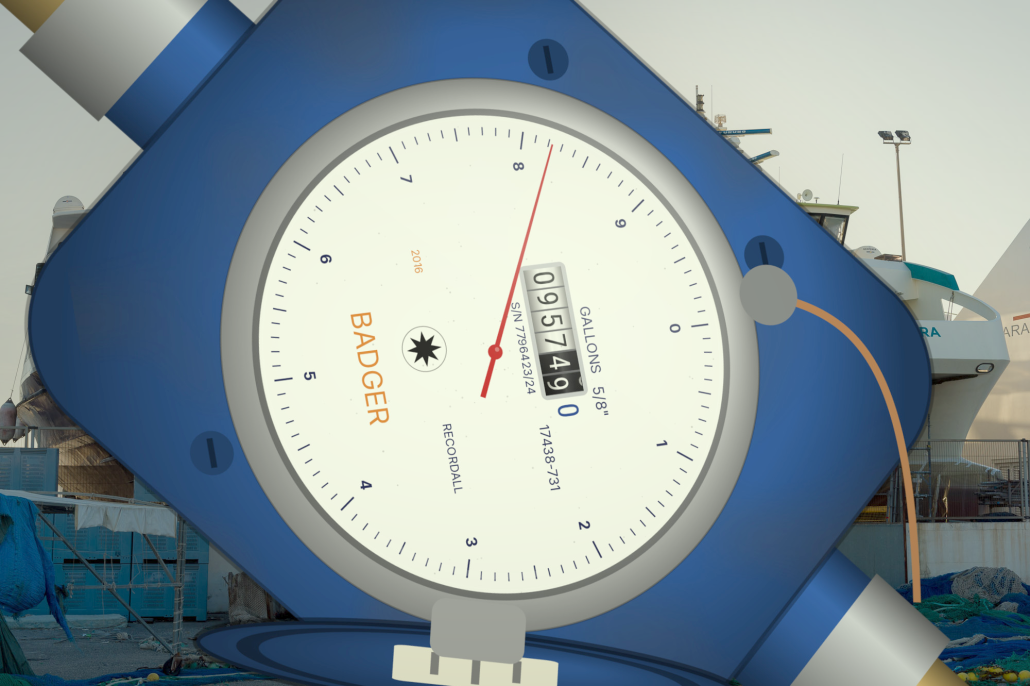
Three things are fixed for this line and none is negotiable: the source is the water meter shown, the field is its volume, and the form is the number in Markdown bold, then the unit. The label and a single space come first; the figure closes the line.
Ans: **957488.2** gal
